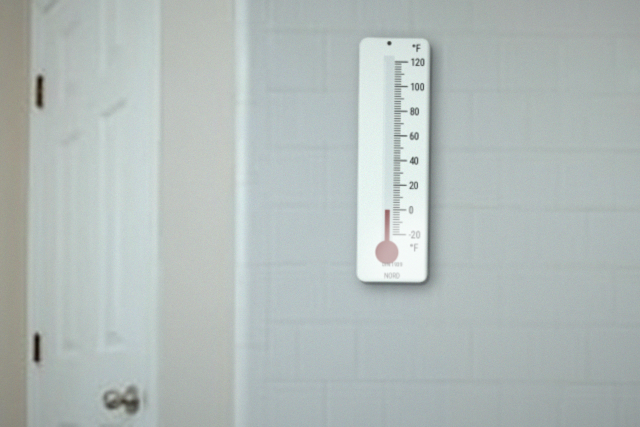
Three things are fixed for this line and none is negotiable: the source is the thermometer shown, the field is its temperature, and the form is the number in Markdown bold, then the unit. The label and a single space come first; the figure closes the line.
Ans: **0** °F
